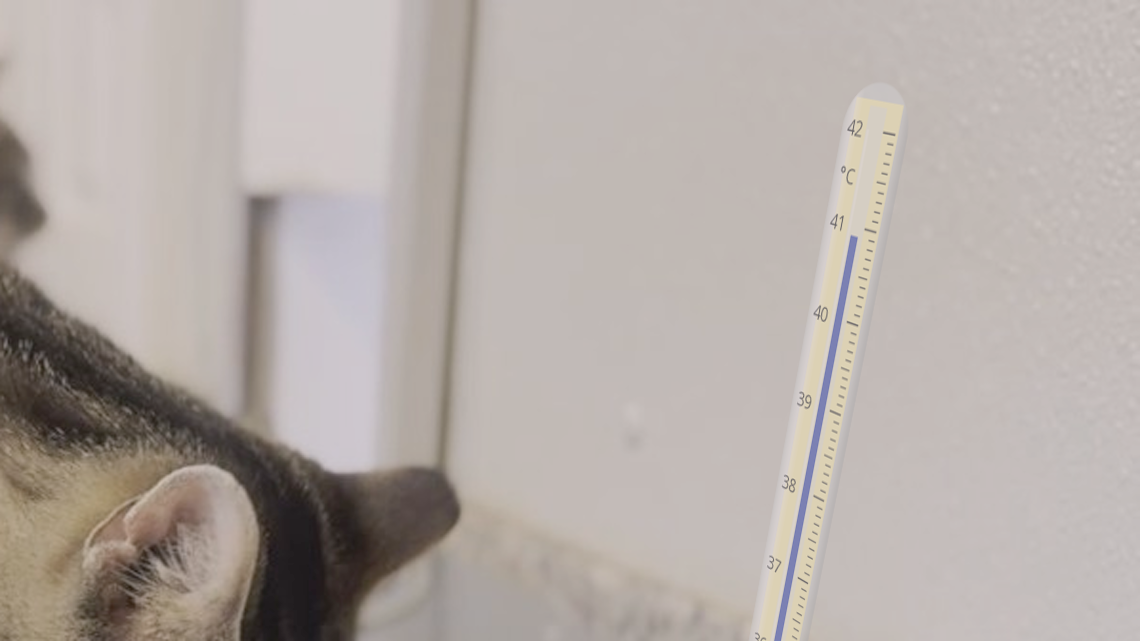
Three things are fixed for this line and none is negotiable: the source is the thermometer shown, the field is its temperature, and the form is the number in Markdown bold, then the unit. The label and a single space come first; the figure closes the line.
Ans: **40.9** °C
